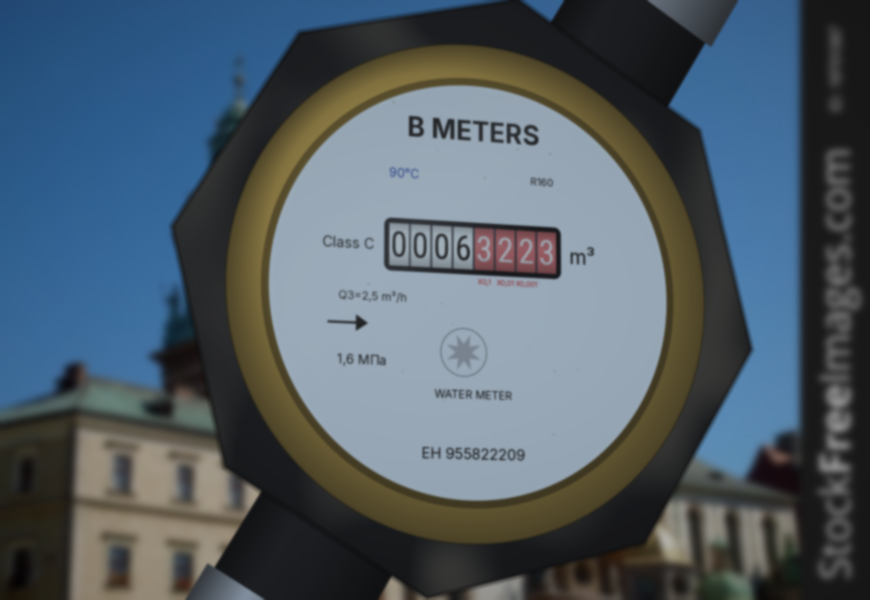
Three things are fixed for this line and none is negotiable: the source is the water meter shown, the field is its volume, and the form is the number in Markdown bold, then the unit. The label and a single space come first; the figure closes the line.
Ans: **6.3223** m³
